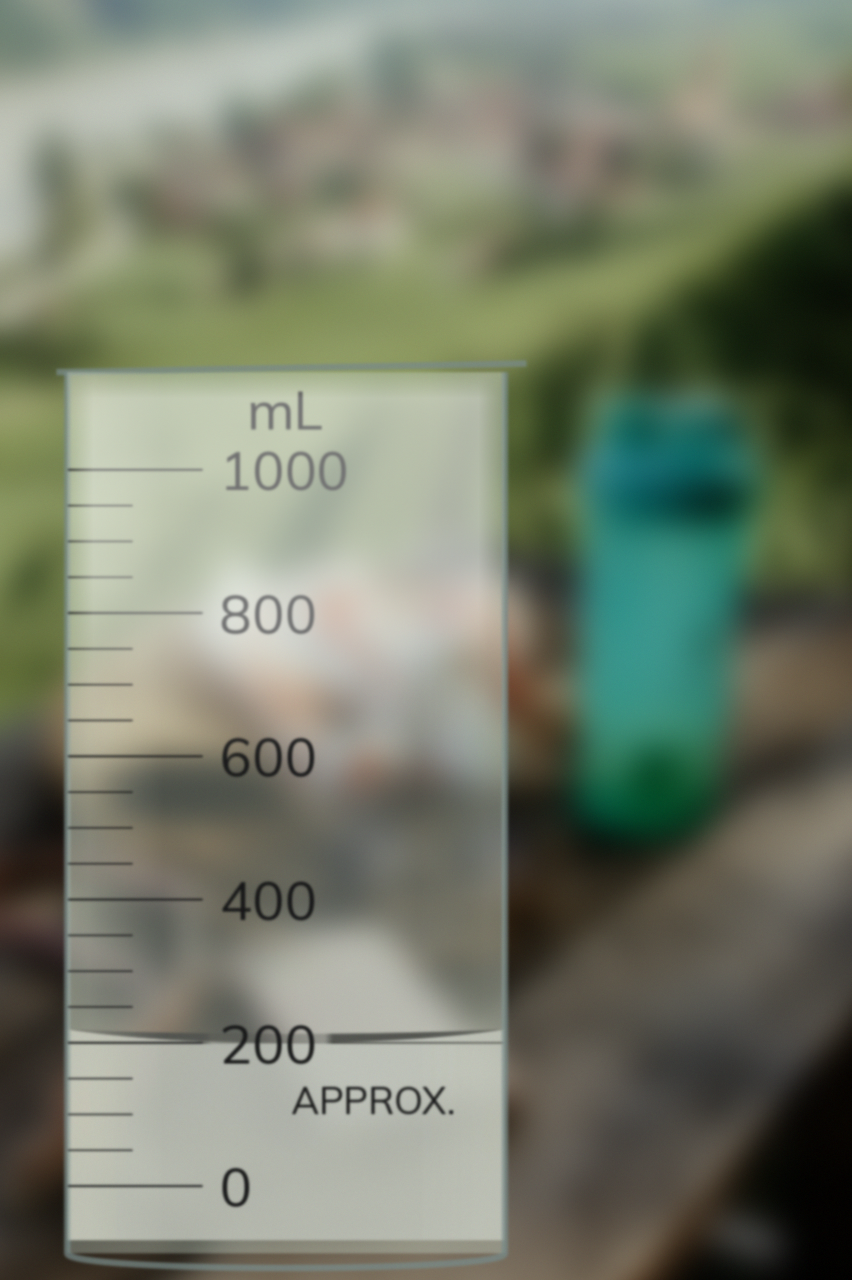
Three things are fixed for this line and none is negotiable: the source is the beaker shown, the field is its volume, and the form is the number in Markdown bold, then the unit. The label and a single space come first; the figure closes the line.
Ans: **200** mL
